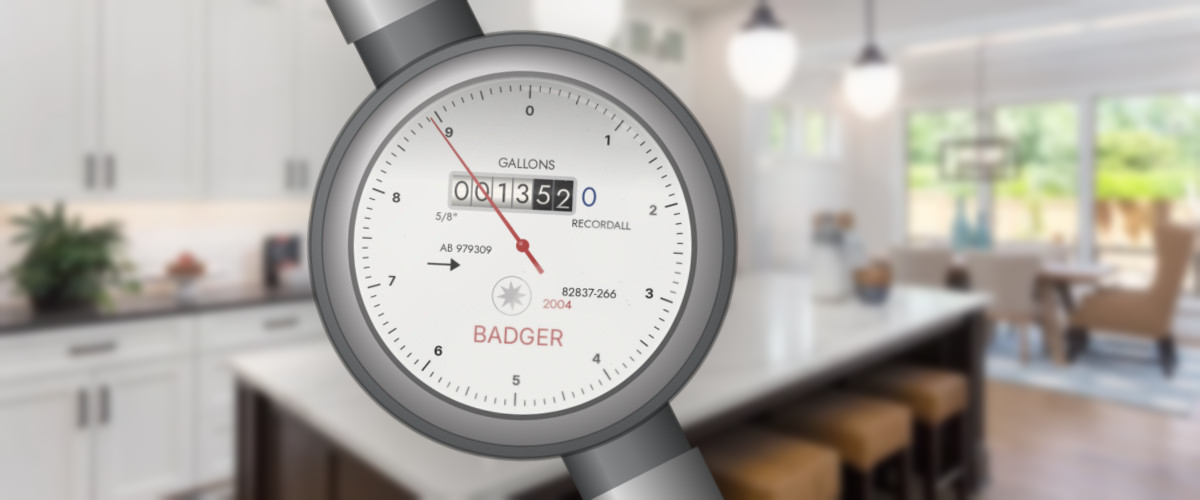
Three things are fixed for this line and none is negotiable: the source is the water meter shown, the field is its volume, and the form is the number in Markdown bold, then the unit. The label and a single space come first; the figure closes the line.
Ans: **13518.9** gal
